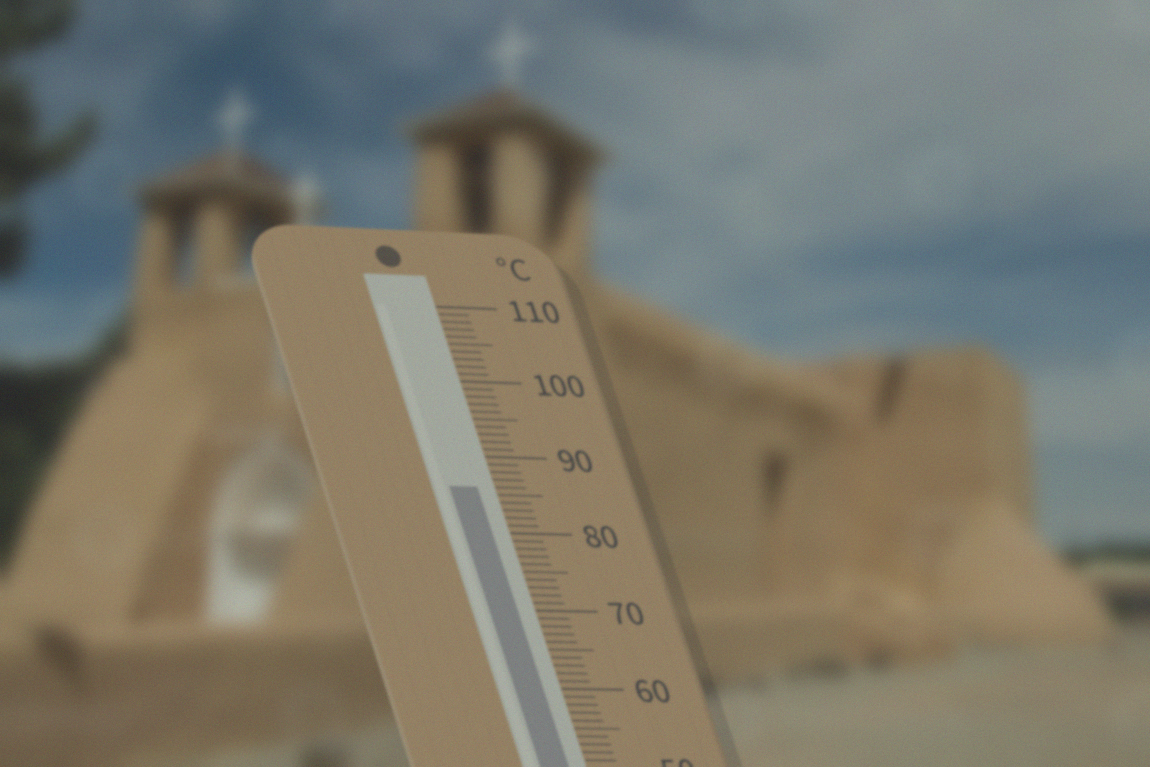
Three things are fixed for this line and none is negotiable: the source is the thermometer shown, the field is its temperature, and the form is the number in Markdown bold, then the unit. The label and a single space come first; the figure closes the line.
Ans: **86** °C
